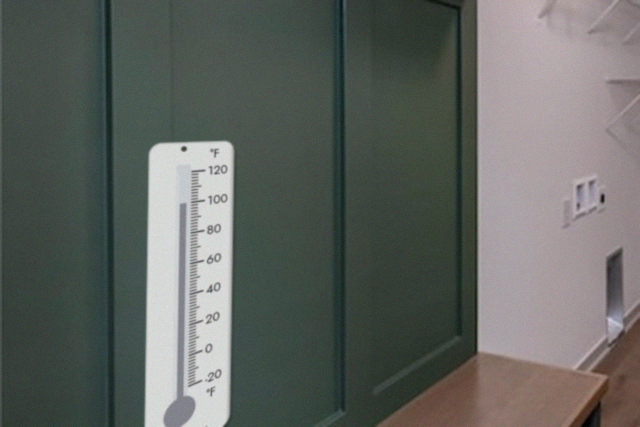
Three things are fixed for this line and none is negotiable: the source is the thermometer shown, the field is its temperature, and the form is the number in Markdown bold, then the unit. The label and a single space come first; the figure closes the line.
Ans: **100** °F
